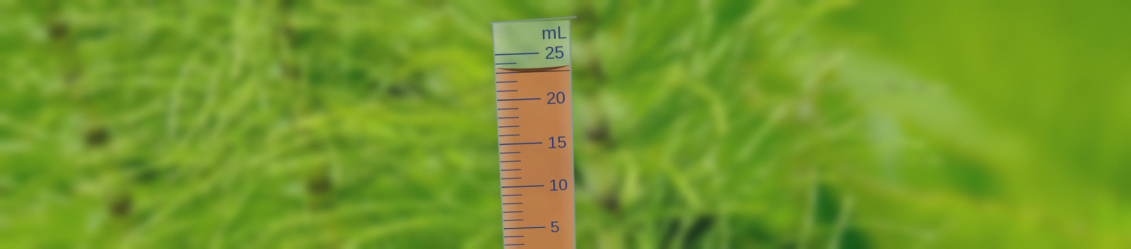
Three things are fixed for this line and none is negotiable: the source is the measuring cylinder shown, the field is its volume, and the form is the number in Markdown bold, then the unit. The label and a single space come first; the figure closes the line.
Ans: **23** mL
